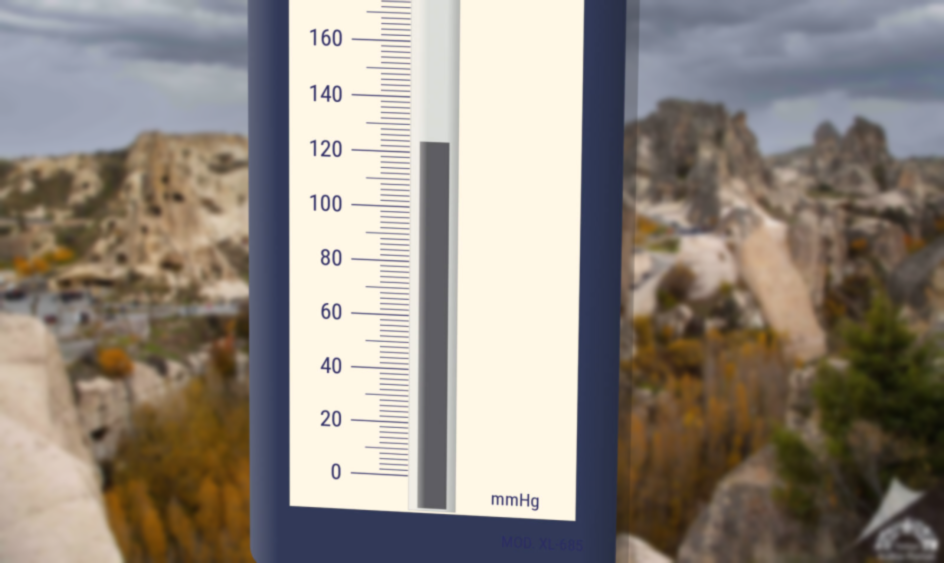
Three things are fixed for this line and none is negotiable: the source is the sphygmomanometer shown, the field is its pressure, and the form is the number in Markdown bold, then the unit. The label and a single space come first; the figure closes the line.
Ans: **124** mmHg
